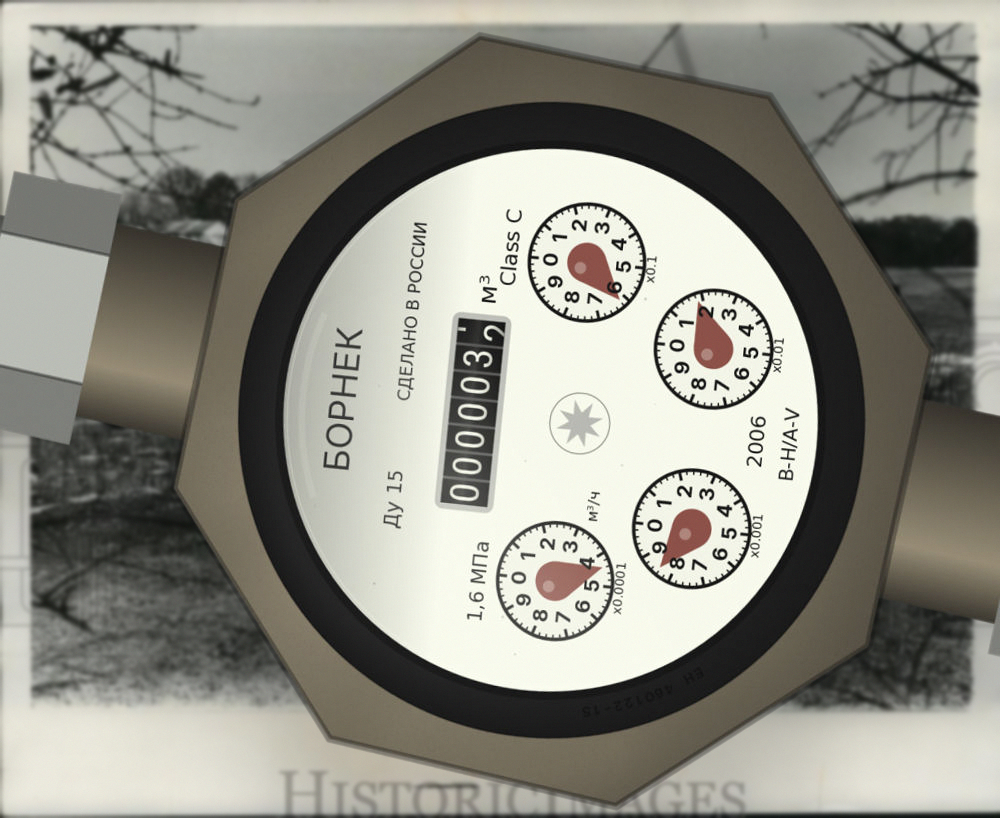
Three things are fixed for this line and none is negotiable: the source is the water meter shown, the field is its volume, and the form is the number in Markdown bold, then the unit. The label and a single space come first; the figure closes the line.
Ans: **31.6184** m³
